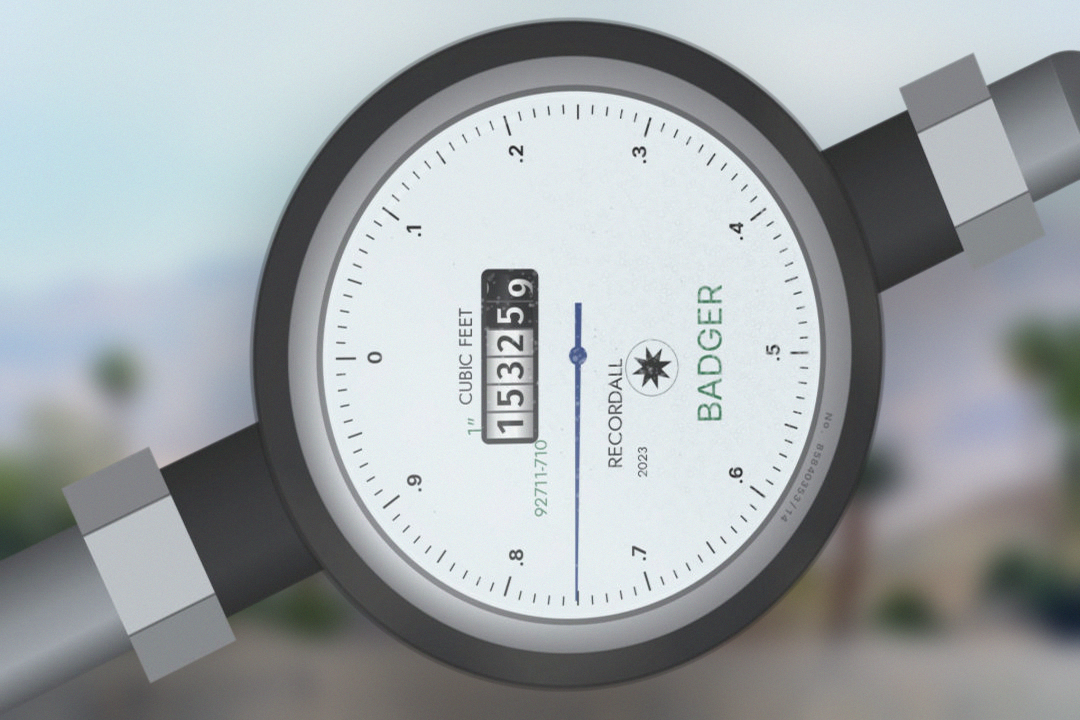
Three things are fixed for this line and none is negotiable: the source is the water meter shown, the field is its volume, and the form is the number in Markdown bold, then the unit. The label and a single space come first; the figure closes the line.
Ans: **153258.75** ft³
